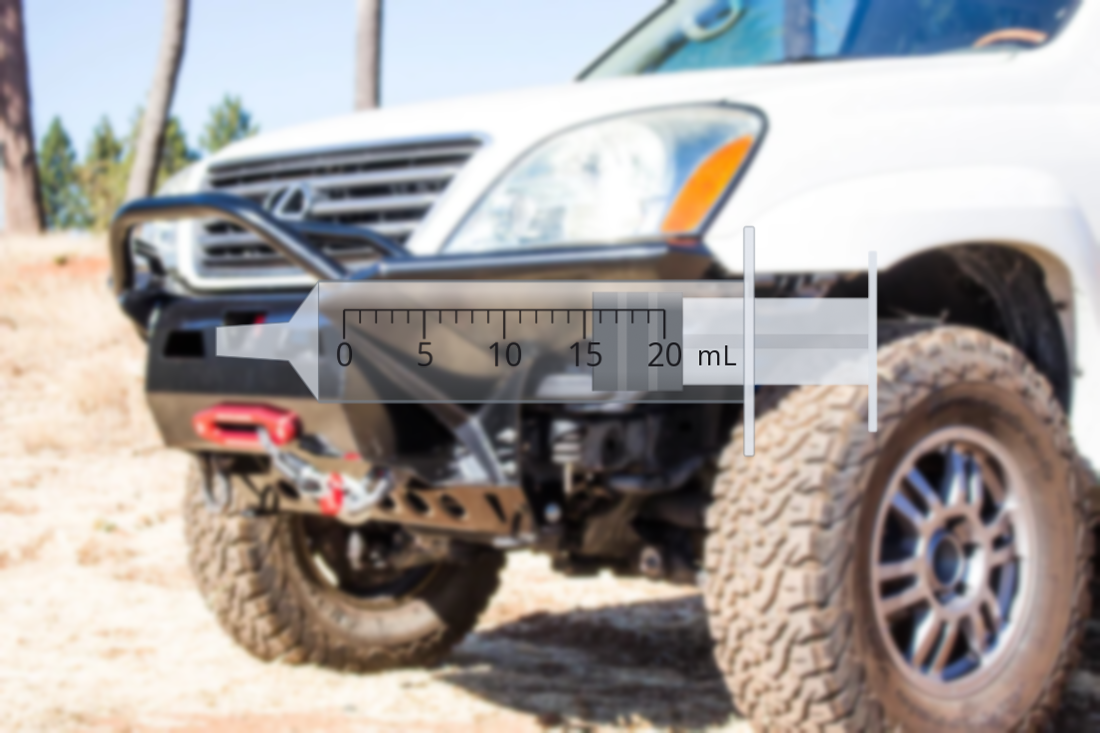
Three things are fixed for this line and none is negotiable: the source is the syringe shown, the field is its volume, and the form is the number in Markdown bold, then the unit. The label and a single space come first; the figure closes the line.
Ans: **15.5** mL
